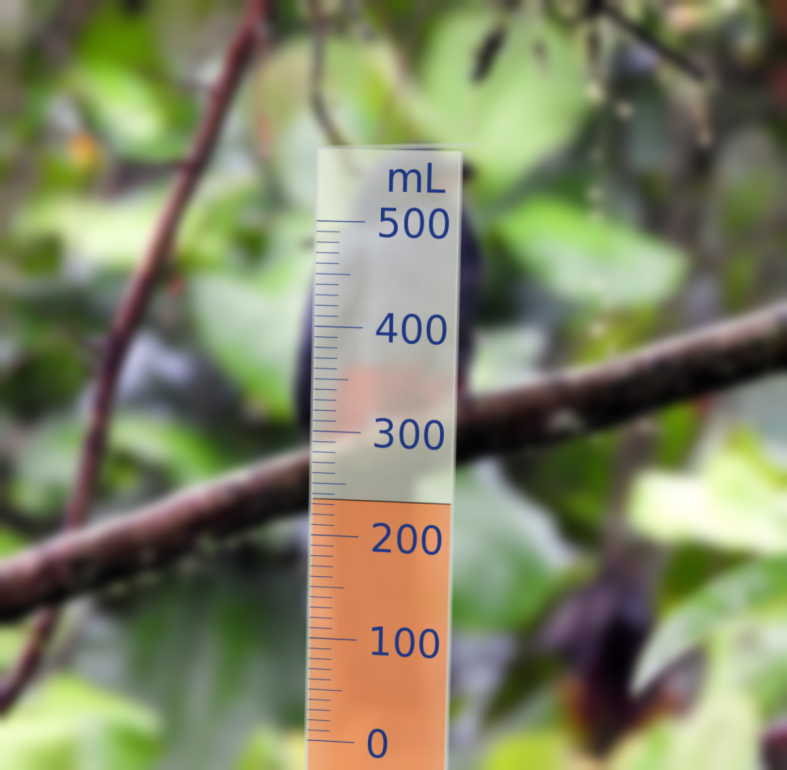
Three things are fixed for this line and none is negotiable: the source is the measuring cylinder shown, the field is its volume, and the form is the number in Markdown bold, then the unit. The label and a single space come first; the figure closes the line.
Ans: **235** mL
